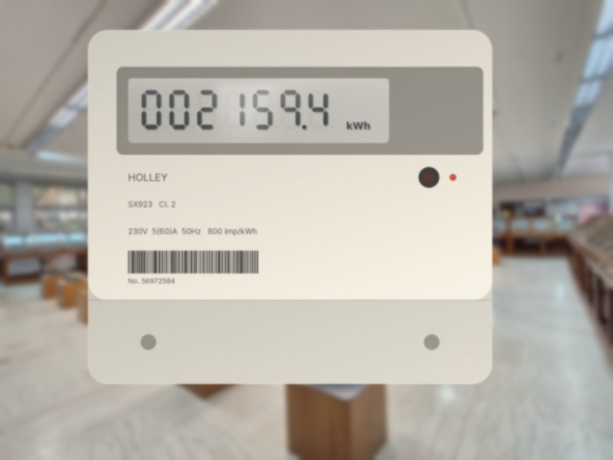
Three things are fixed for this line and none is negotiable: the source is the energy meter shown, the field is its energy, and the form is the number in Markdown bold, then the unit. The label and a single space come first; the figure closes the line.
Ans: **2159.4** kWh
